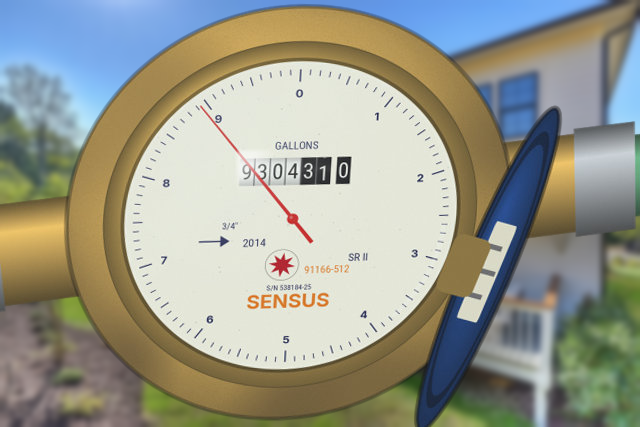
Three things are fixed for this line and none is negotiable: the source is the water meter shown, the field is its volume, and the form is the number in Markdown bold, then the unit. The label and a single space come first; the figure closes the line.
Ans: **9304308.9** gal
